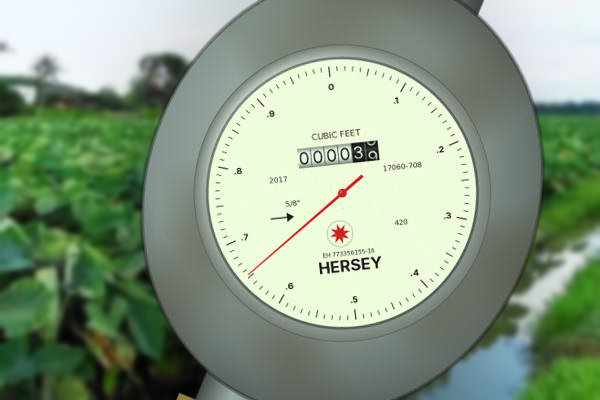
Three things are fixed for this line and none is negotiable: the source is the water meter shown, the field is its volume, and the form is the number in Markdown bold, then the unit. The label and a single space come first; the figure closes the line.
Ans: **38.65** ft³
